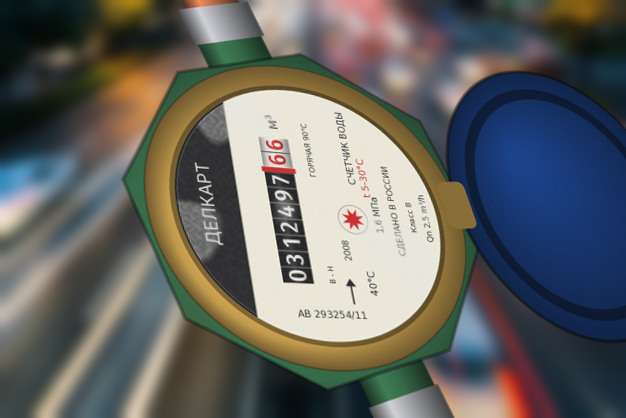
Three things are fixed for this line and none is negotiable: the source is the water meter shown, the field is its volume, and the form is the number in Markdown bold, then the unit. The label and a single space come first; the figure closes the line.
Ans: **312497.66** m³
